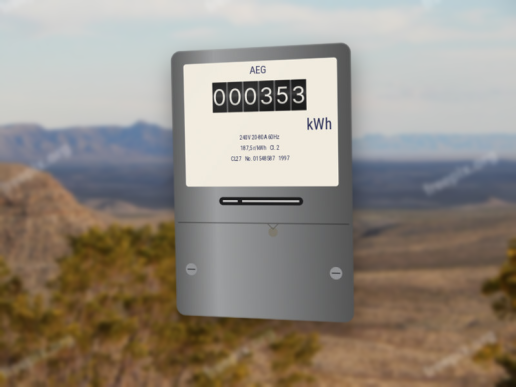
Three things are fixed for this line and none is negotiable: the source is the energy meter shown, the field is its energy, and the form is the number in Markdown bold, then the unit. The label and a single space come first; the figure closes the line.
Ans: **353** kWh
